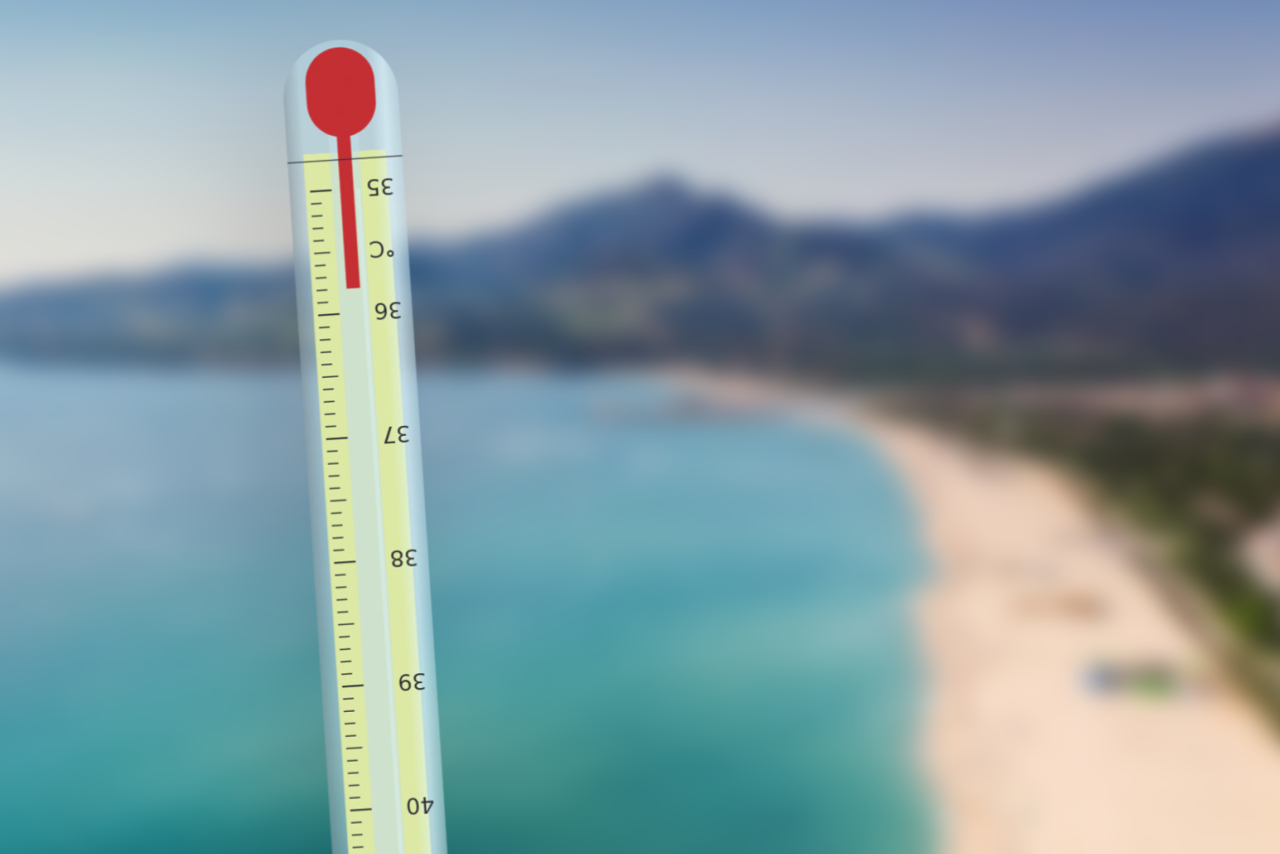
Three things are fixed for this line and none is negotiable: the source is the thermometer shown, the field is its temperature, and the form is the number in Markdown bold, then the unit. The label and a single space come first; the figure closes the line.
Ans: **35.8** °C
